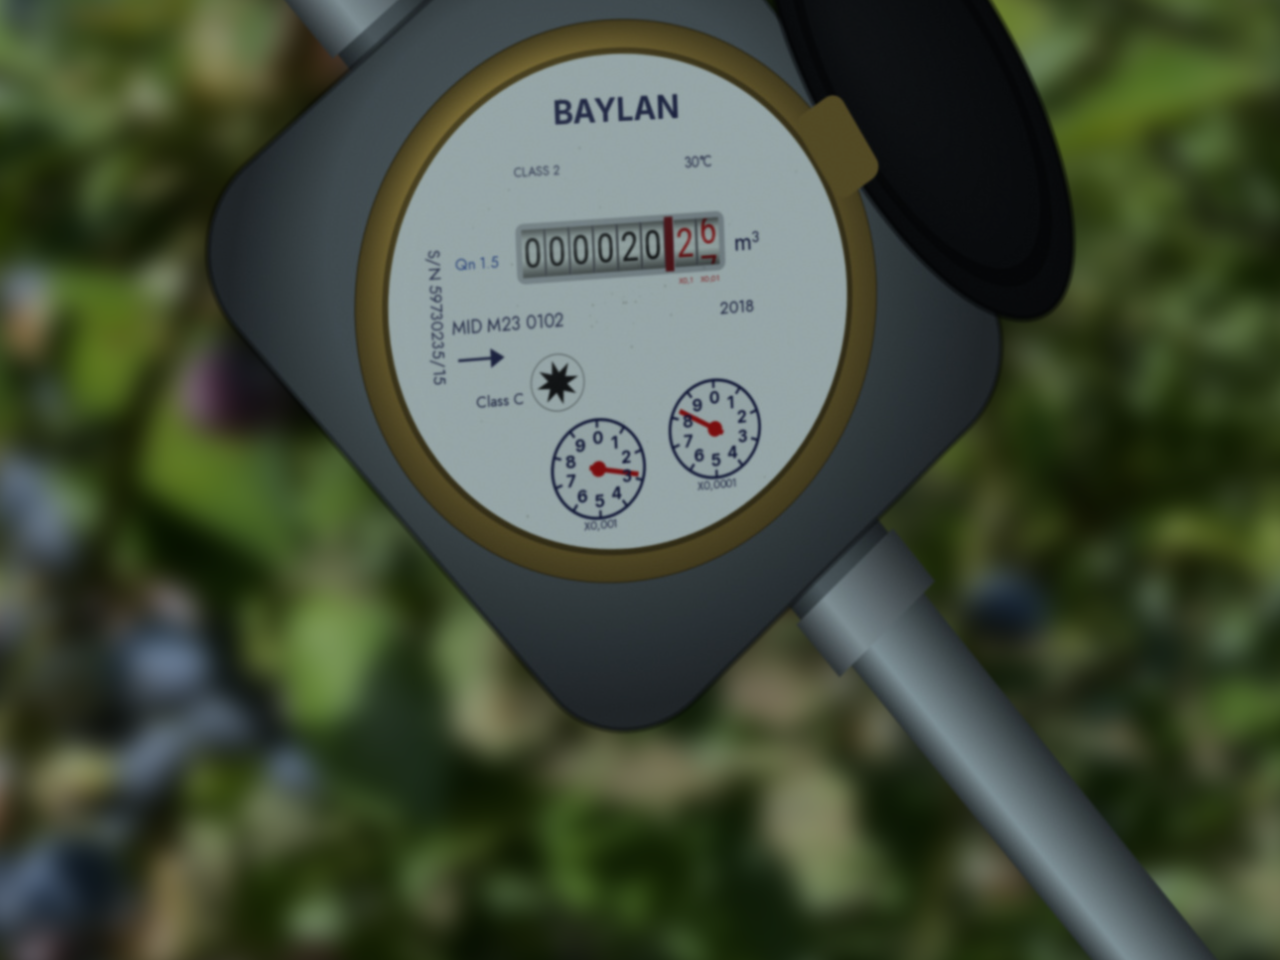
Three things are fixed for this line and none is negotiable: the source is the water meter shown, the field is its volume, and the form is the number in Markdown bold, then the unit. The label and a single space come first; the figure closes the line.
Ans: **20.2628** m³
